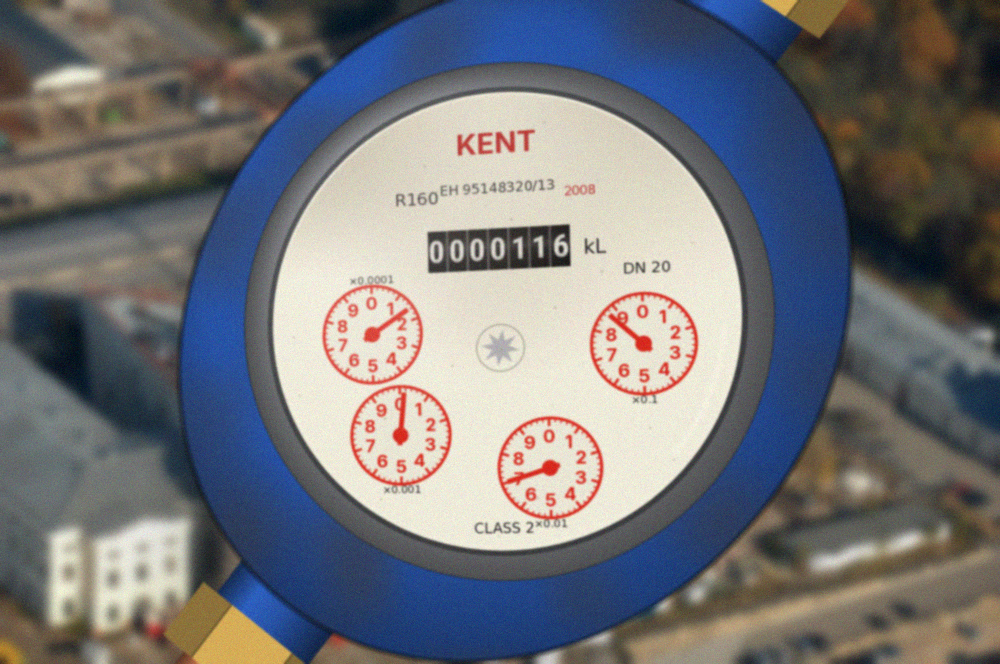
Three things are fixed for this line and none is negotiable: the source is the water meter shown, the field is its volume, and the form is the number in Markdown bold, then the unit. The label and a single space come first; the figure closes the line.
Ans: **116.8701** kL
